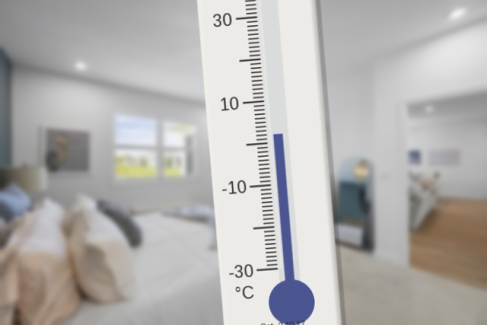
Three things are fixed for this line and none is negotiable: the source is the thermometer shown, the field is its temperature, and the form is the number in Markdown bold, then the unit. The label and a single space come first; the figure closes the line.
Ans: **2** °C
